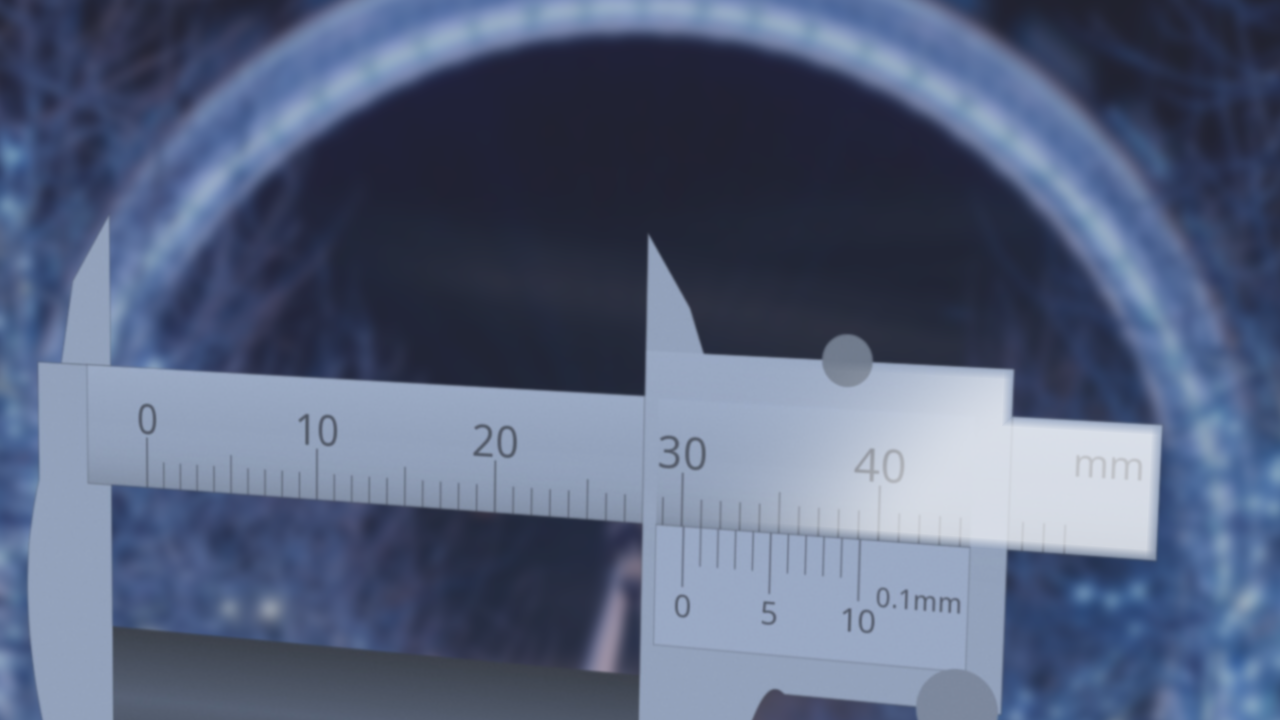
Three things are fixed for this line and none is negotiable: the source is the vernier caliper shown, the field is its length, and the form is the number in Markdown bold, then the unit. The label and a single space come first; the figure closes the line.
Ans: **30.1** mm
